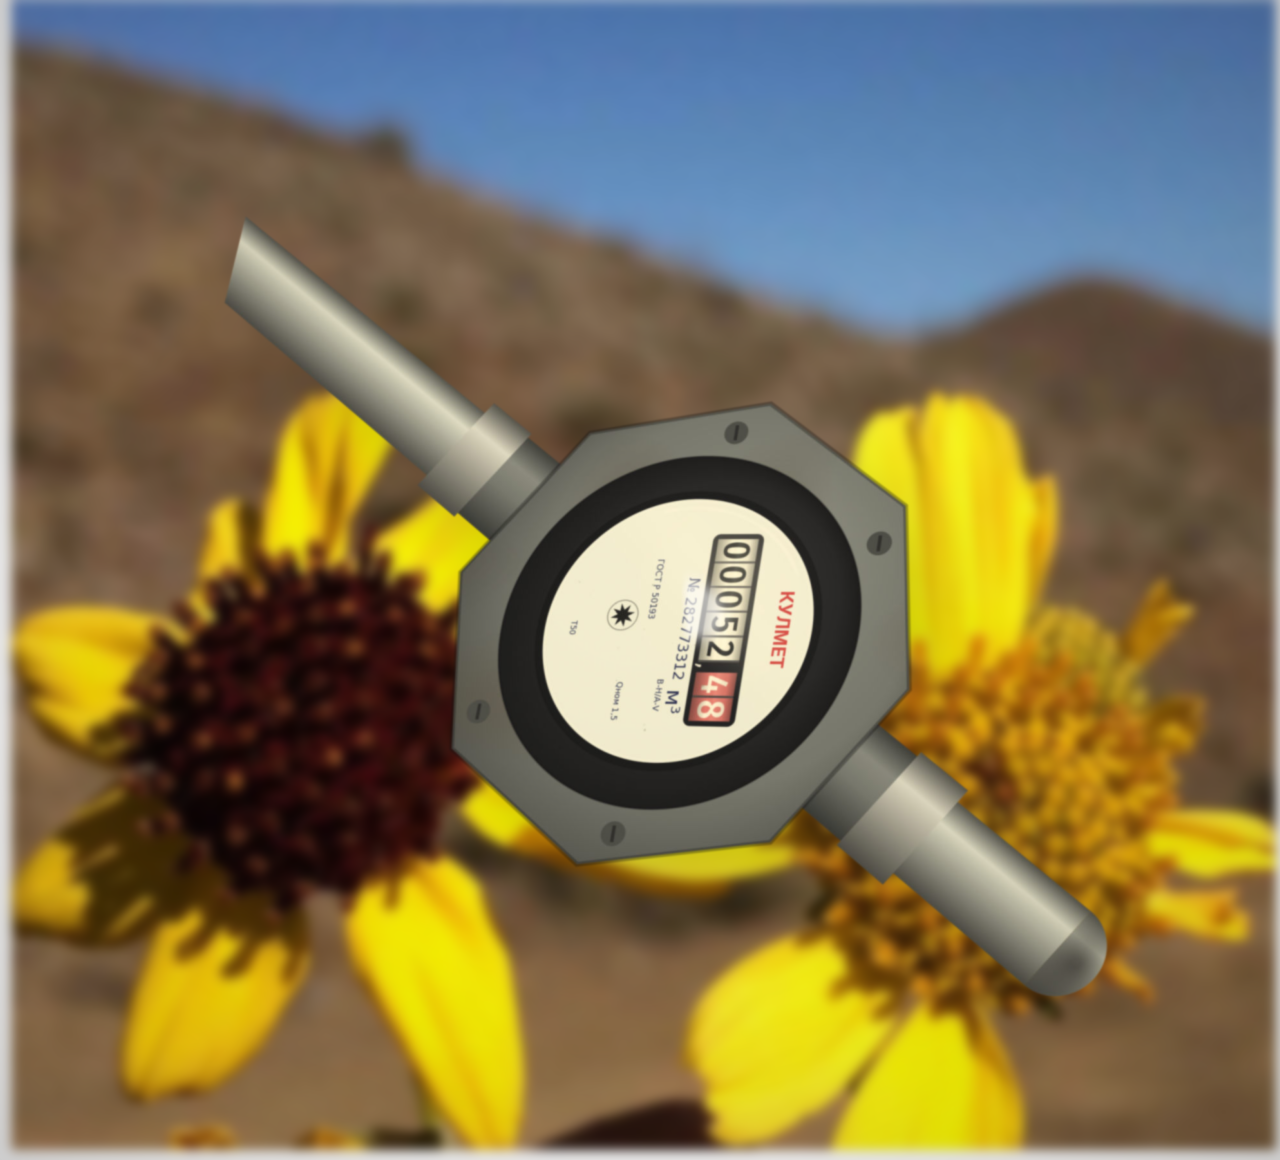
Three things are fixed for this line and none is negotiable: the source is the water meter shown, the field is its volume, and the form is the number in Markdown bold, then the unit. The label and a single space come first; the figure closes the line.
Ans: **52.48** m³
